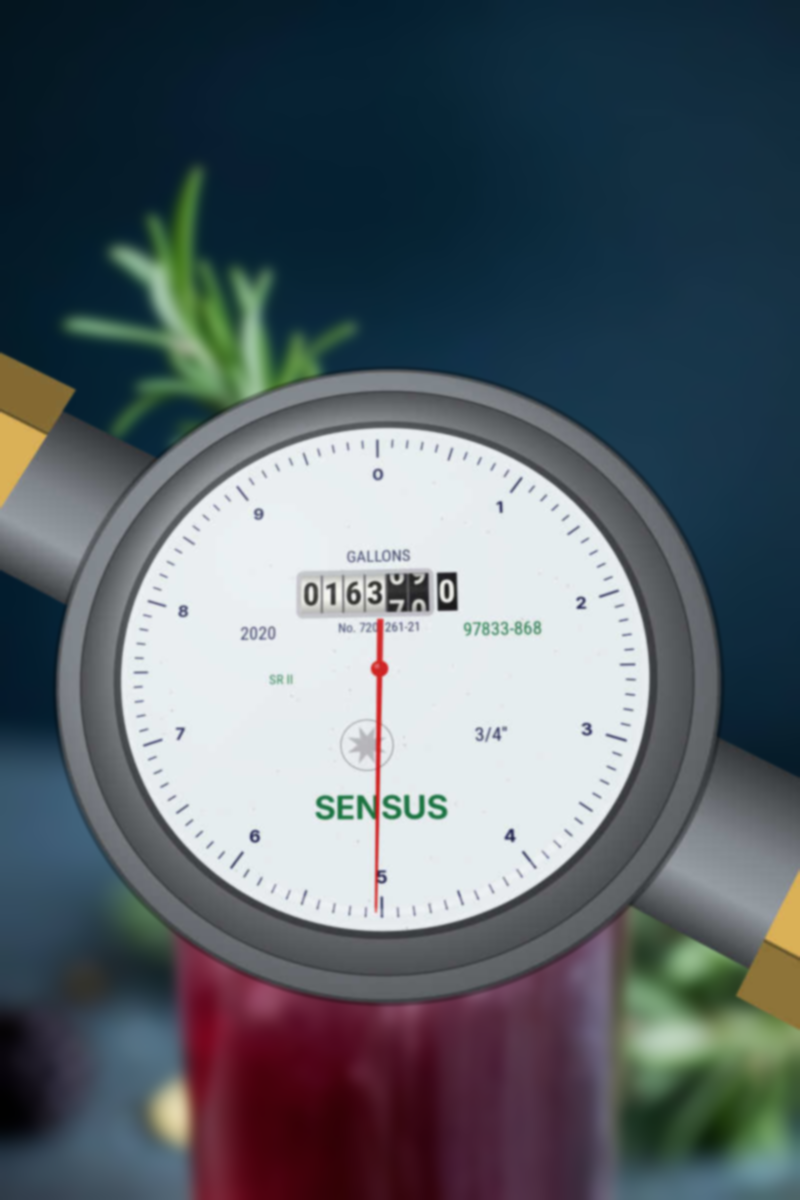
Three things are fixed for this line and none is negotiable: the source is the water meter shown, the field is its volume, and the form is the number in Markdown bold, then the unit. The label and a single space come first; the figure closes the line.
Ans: **163695.0** gal
